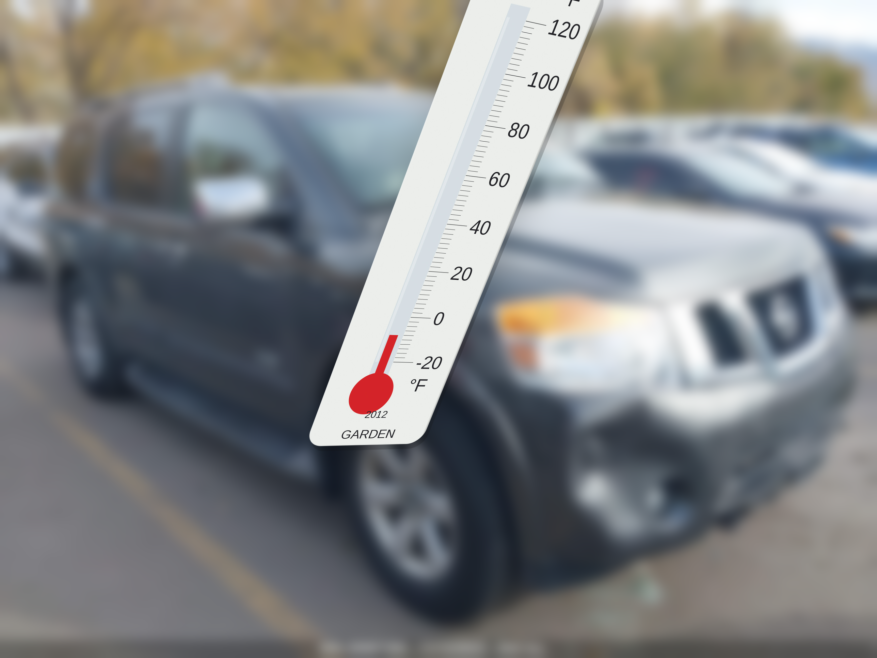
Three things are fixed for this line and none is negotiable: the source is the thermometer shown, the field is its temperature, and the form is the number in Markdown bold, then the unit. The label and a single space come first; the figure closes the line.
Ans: **-8** °F
